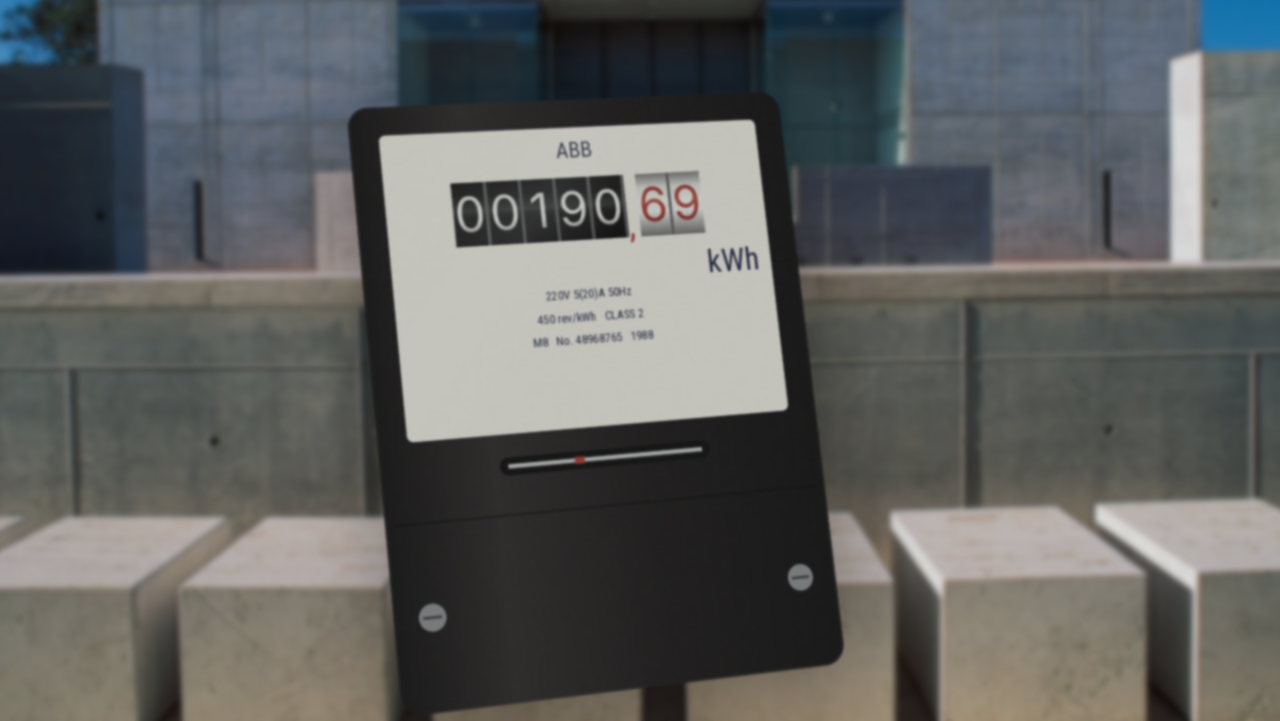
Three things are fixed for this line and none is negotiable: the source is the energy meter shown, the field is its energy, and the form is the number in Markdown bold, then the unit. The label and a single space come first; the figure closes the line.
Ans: **190.69** kWh
